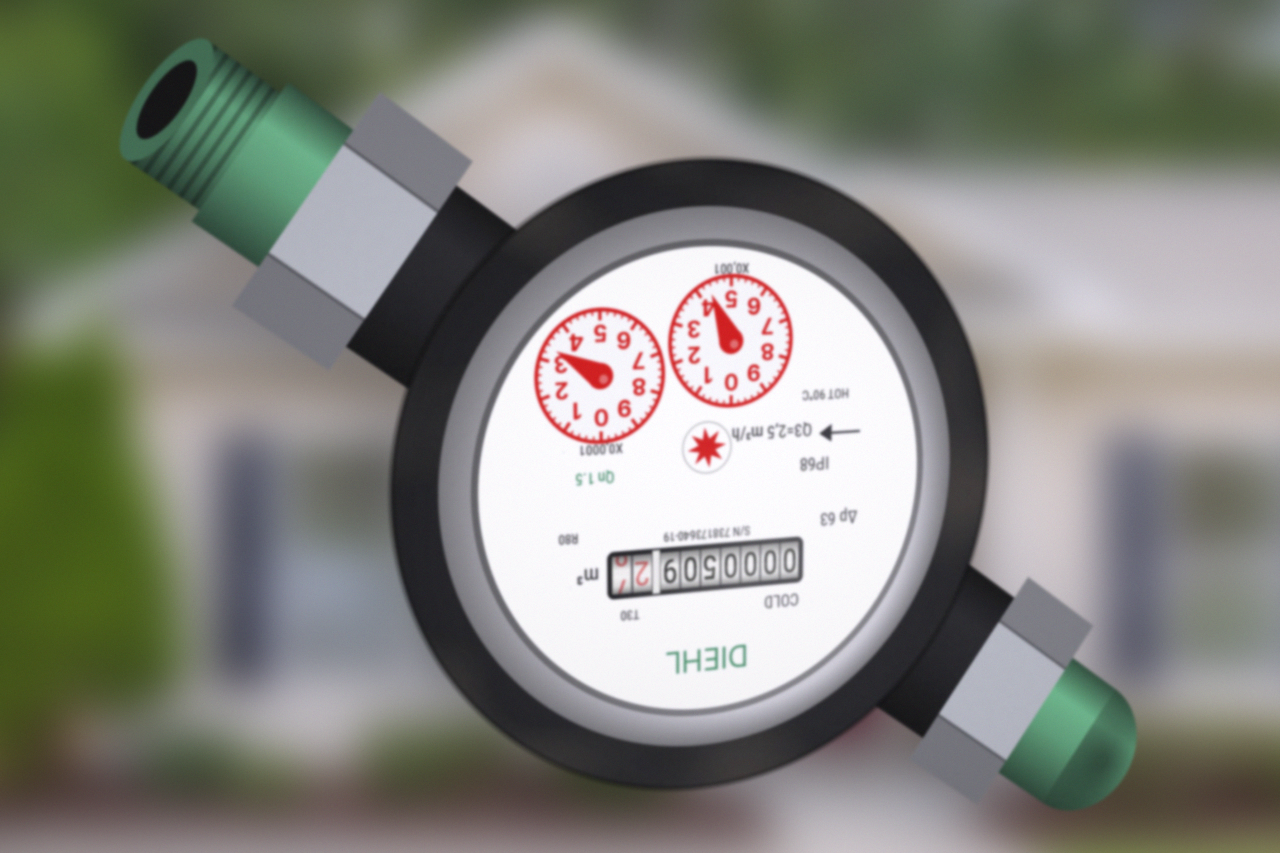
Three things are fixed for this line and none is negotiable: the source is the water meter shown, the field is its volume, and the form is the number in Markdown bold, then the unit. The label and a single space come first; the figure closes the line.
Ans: **509.2743** m³
